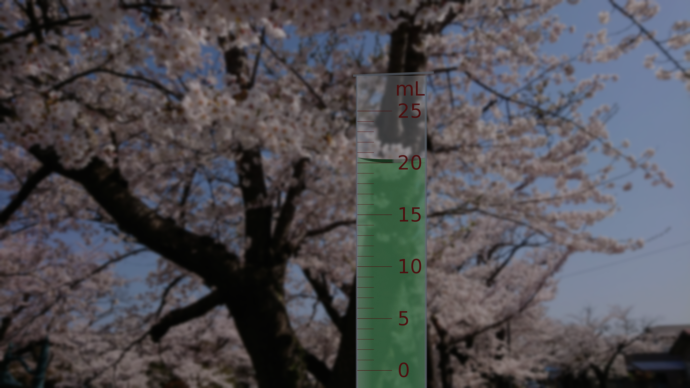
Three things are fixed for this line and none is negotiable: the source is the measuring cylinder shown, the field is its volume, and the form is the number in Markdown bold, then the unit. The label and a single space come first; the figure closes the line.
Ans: **20** mL
